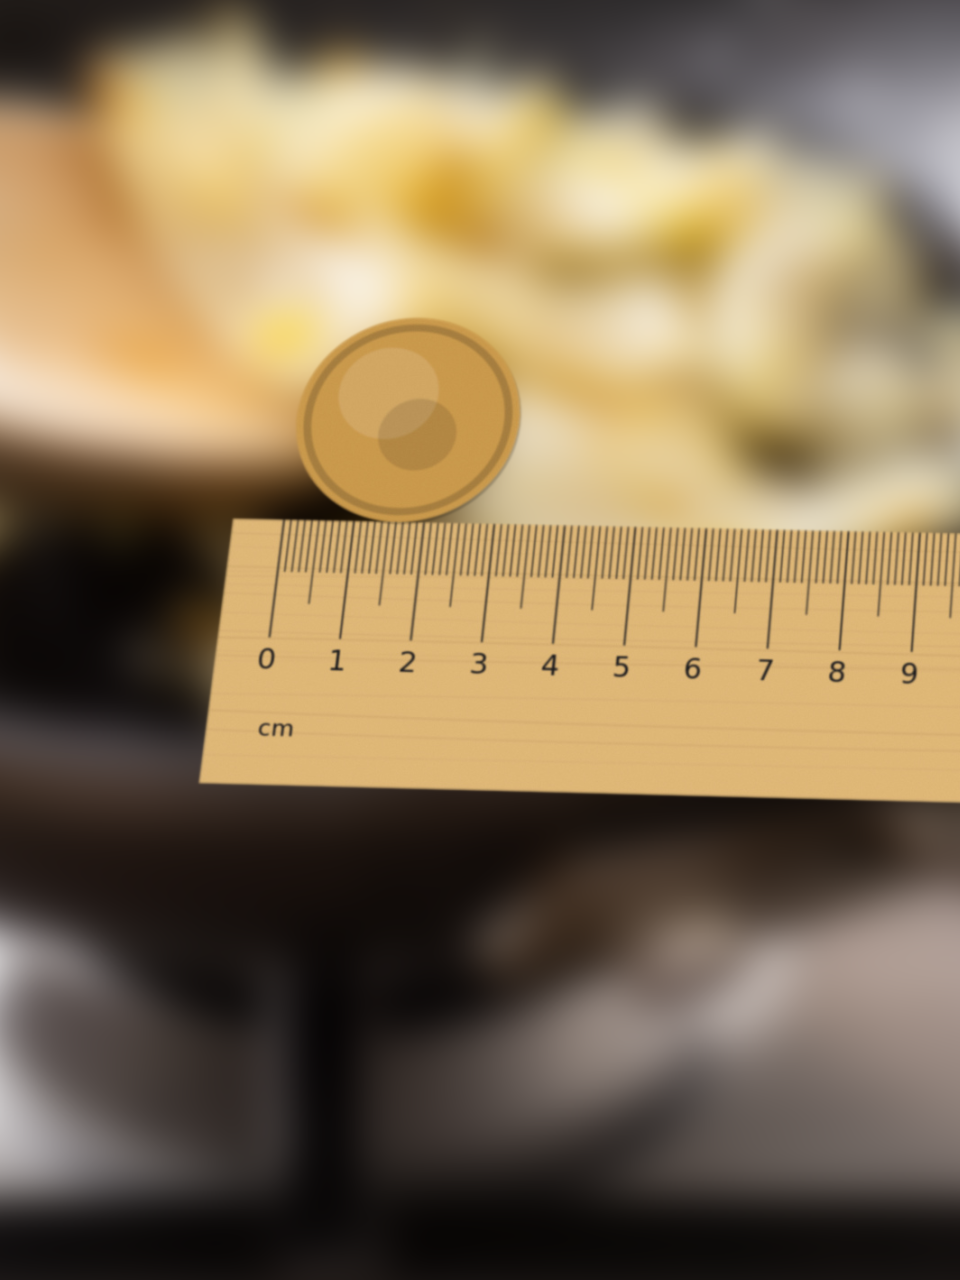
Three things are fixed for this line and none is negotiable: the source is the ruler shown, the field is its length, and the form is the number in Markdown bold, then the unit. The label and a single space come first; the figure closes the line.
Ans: **3.2** cm
